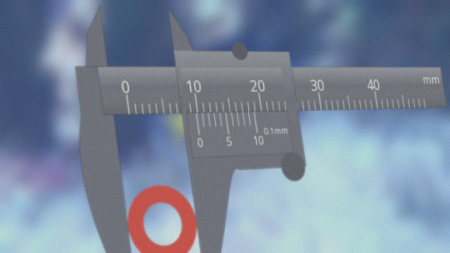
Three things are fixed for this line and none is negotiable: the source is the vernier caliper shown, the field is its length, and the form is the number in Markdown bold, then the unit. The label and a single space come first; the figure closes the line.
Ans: **9.8** mm
